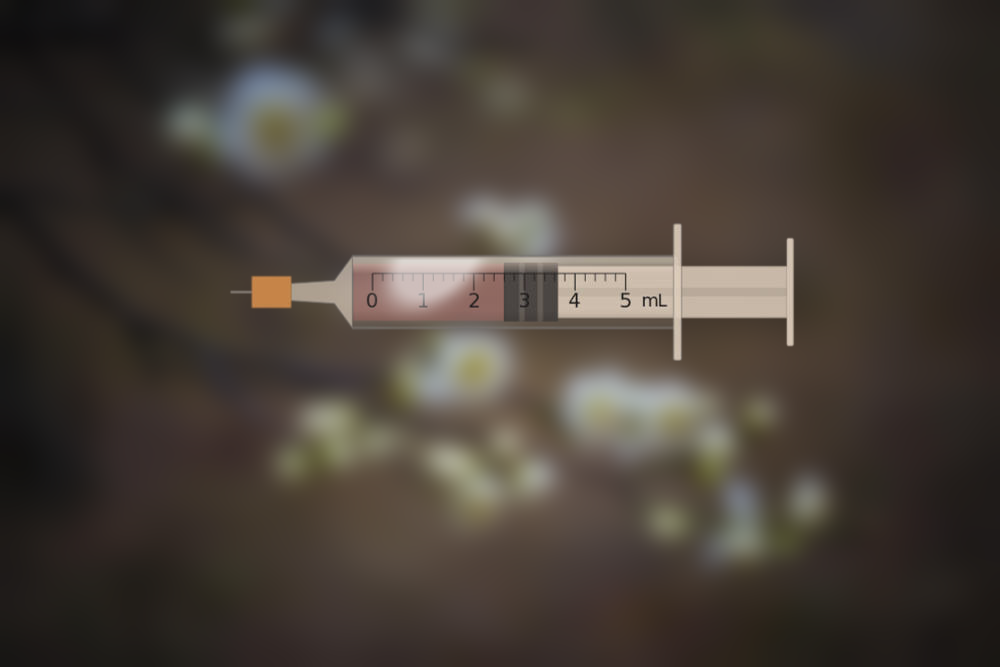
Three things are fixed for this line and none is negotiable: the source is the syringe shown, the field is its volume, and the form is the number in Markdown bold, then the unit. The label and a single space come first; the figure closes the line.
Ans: **2.6** mL
